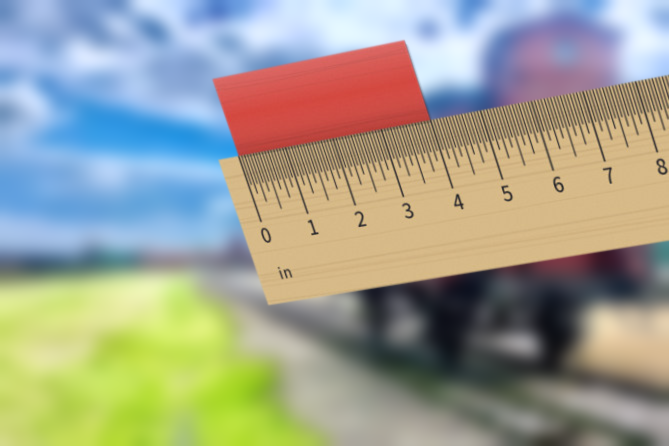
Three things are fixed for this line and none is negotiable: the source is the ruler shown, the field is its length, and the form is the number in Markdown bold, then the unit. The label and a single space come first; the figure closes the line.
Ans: **4** in
